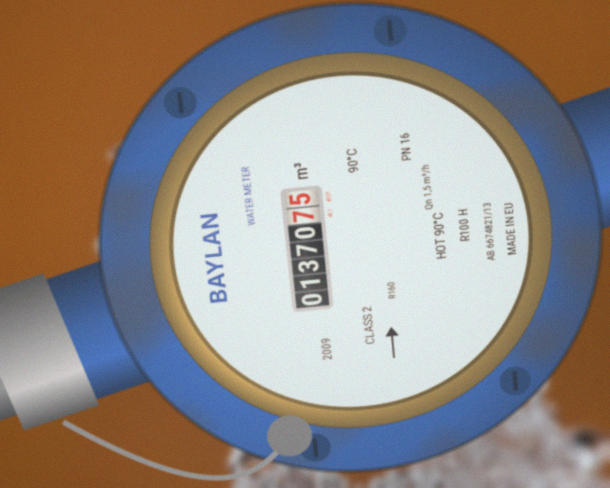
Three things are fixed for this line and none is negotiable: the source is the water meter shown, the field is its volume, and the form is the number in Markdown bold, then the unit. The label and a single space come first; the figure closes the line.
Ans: **1370.75** m³
